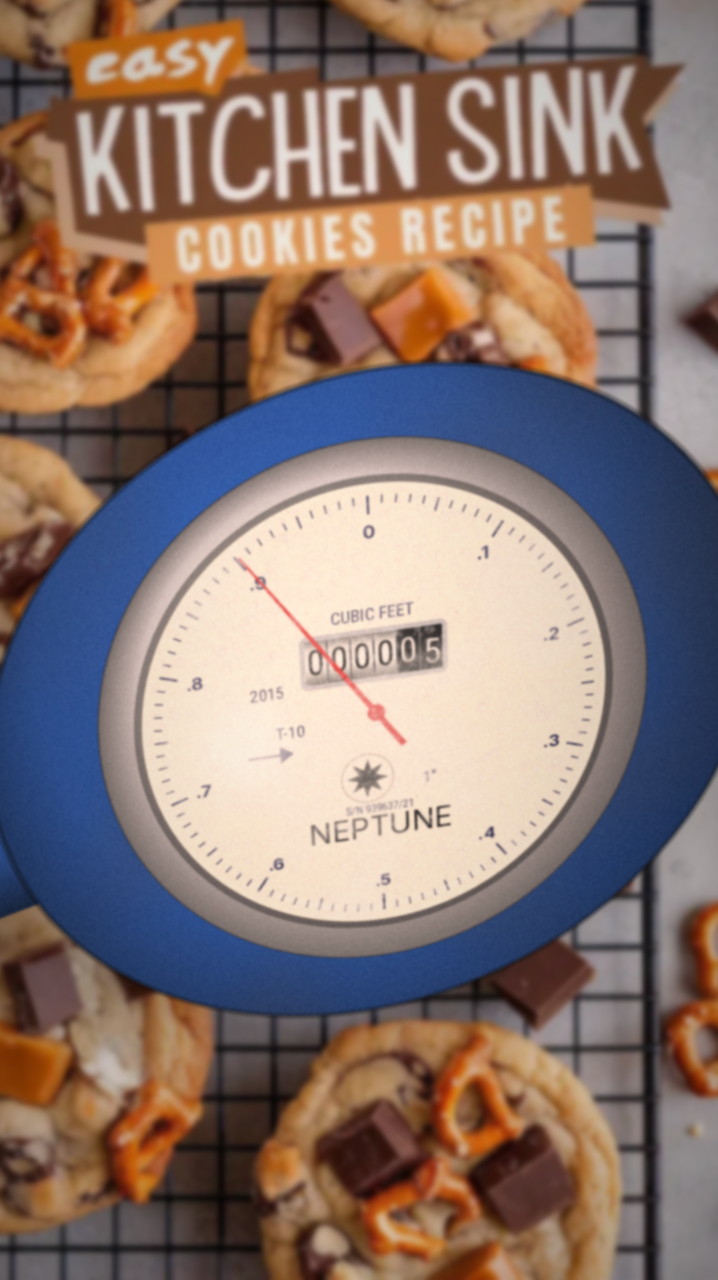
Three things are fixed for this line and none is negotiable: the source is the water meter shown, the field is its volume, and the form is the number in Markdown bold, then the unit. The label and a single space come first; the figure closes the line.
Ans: **4.90** ft³
